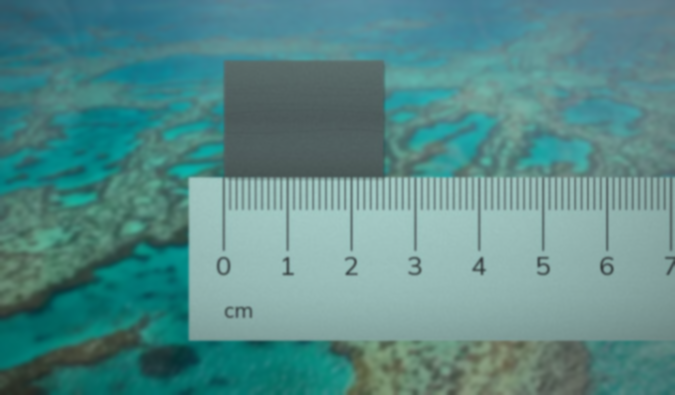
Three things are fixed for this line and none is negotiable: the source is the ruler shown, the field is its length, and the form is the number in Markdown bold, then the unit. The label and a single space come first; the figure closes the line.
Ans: **2.5** cm
